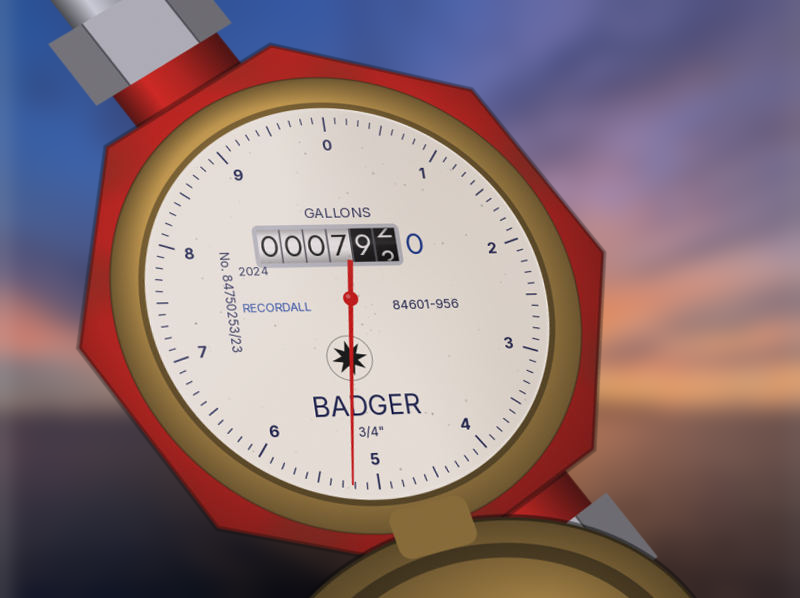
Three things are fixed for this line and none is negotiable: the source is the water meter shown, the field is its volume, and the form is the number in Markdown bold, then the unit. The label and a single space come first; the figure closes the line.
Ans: **7925.2** gal
